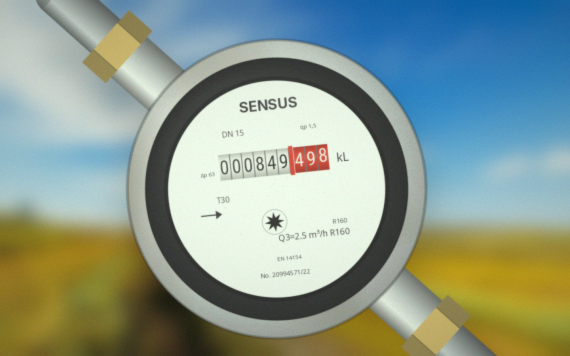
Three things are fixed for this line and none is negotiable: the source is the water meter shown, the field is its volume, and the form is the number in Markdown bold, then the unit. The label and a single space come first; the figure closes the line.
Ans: **849.498** kL
